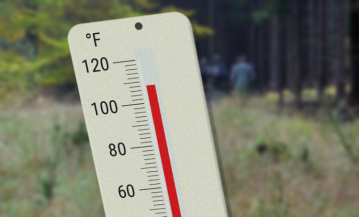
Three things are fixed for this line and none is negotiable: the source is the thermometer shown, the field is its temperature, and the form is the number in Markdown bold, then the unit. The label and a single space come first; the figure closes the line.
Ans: **108** °F
